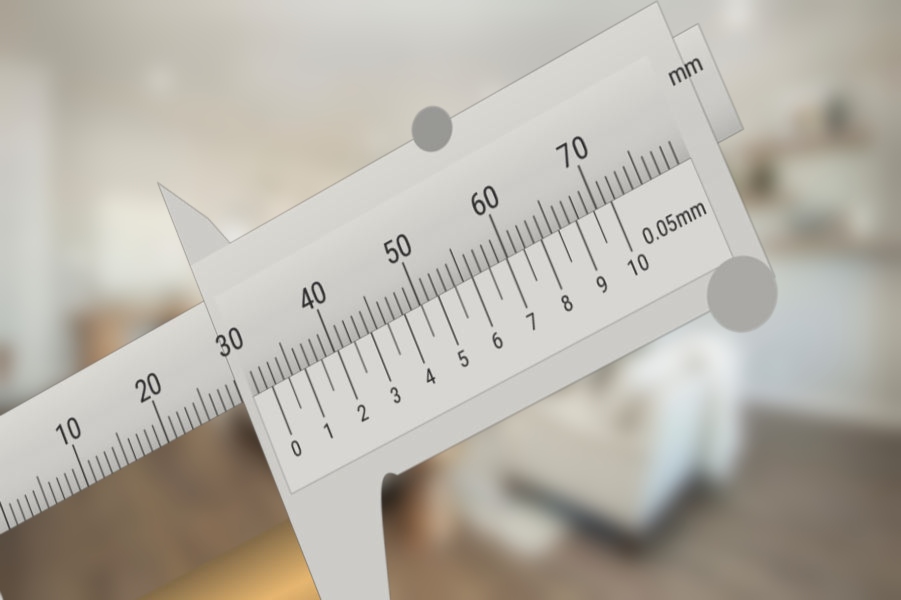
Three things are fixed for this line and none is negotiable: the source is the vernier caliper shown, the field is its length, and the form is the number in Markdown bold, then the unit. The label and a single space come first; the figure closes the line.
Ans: **32.6** mm
